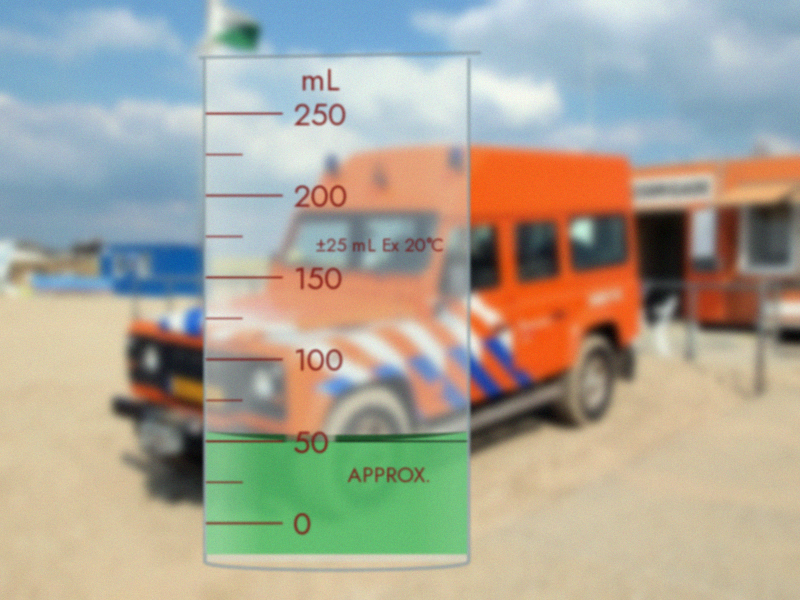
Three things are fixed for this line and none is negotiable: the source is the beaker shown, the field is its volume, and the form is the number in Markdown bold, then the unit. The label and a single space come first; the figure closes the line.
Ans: **50** mL
